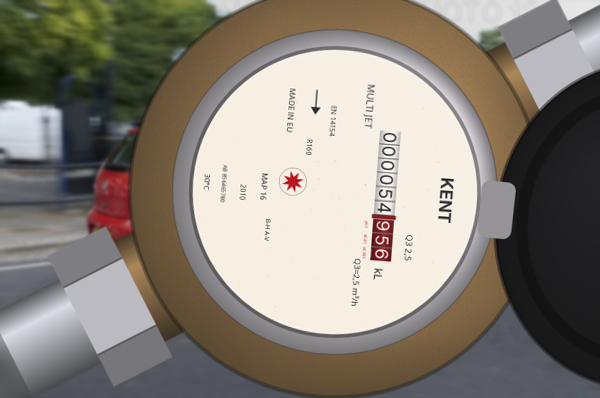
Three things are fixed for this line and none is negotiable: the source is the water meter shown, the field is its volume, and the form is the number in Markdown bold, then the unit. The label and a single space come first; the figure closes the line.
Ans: **54.956** kL
